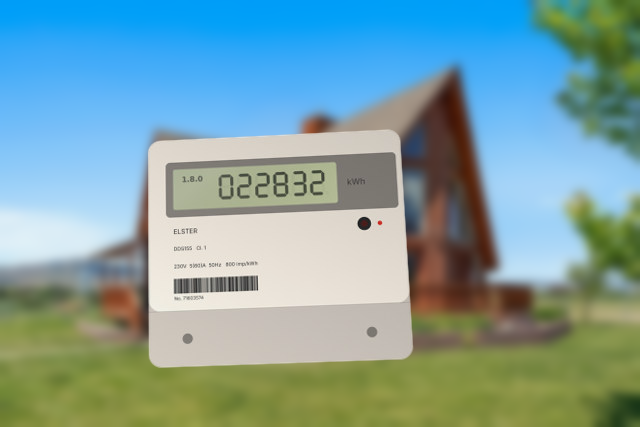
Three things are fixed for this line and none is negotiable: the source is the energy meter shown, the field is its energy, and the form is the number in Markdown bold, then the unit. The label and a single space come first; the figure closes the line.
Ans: **22832** kWh
